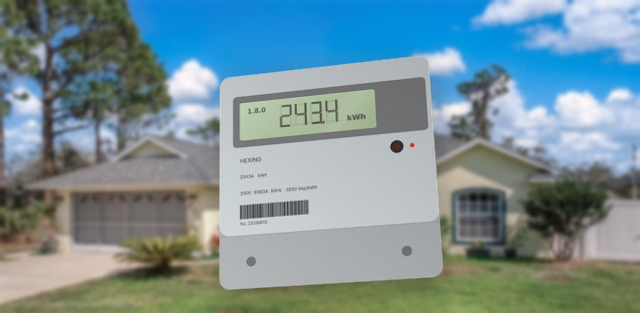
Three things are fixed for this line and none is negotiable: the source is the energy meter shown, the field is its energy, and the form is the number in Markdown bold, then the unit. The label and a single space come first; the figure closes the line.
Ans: **243.4** kWh
